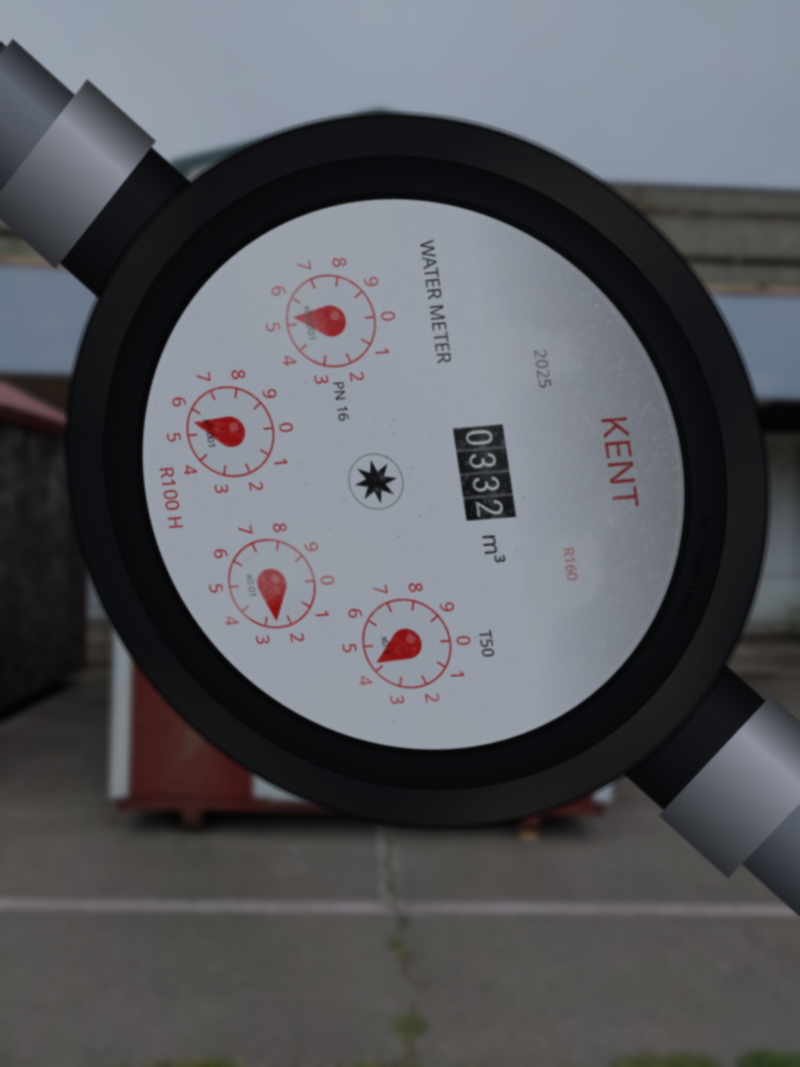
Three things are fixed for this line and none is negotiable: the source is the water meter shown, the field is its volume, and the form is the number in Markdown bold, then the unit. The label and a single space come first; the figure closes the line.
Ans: **332.4255** m³
